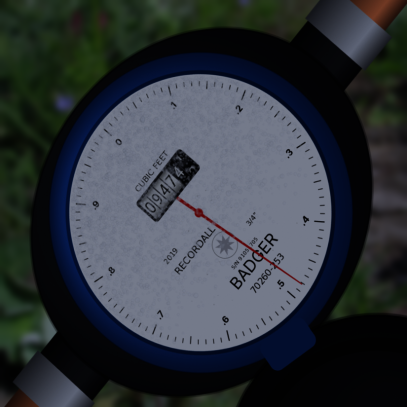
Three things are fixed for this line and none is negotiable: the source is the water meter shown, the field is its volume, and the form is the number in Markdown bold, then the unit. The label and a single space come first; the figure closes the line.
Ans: **94741.48** ft³
